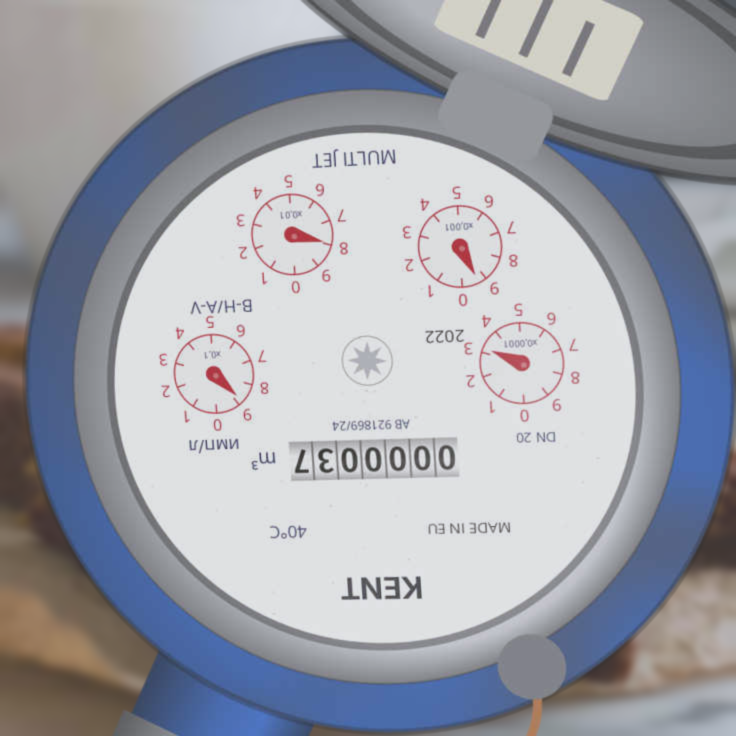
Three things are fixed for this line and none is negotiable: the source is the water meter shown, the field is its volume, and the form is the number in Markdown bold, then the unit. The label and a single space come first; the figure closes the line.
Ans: **37.8793** m³
